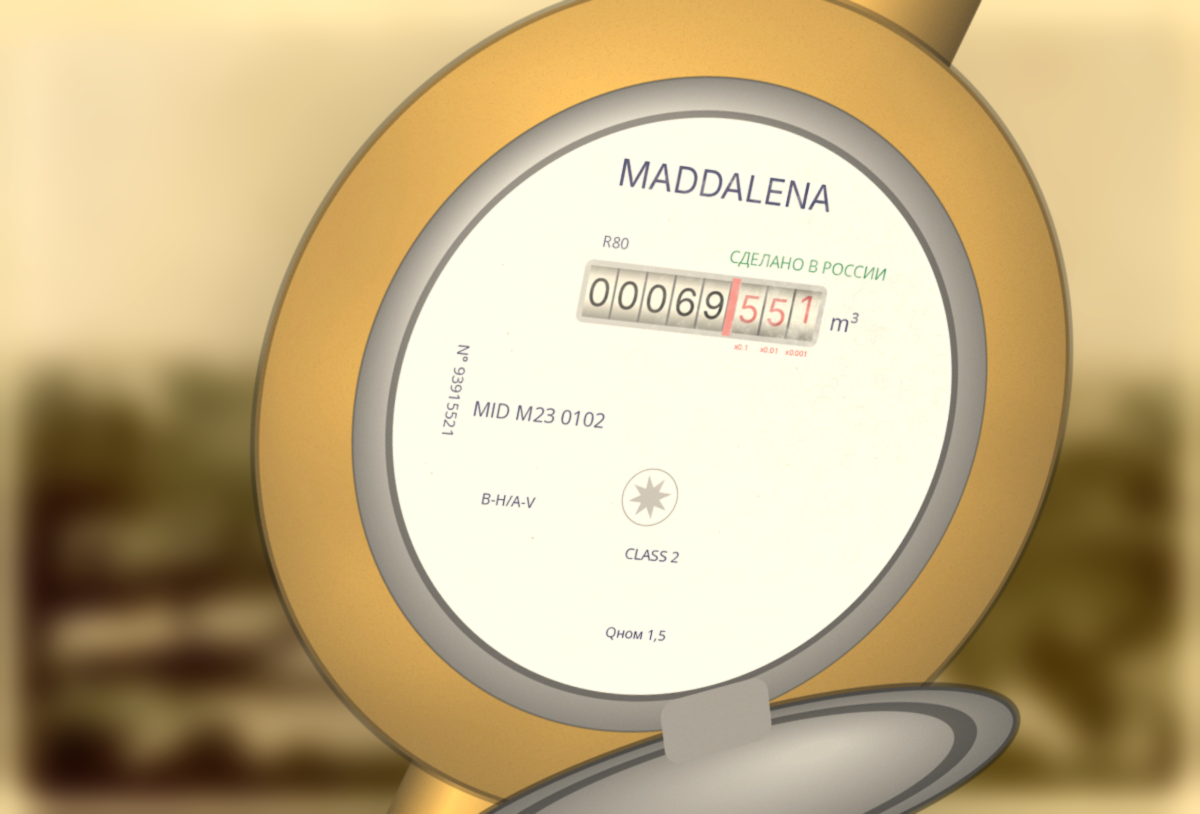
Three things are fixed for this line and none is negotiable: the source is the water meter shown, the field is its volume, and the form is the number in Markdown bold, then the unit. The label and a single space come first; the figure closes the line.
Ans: **69.551** m³
